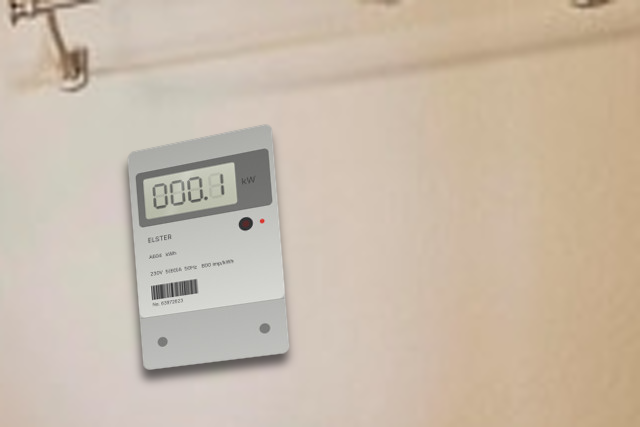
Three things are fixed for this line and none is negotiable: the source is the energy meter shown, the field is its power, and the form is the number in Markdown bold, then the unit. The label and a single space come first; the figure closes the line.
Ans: **0.1** kW
